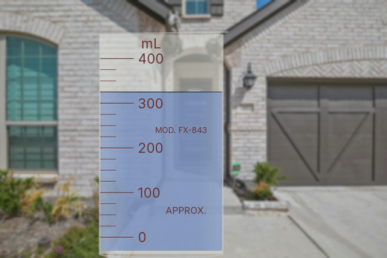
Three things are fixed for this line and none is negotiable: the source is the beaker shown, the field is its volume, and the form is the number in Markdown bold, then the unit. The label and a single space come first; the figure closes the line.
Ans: **325** mL
